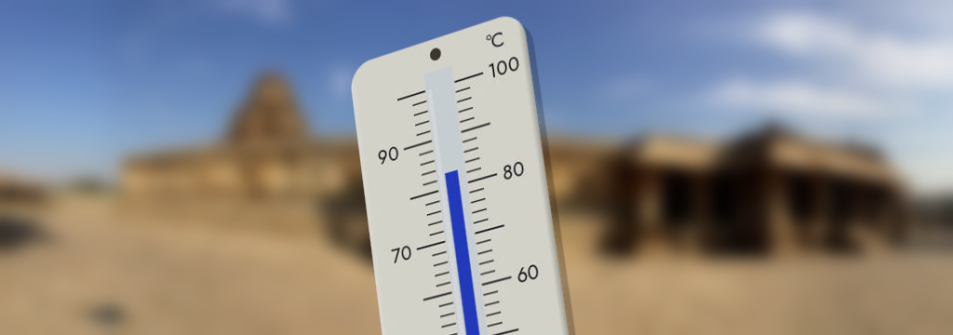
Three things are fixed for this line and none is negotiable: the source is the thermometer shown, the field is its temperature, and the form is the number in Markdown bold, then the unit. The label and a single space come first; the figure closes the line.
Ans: **83** °C
